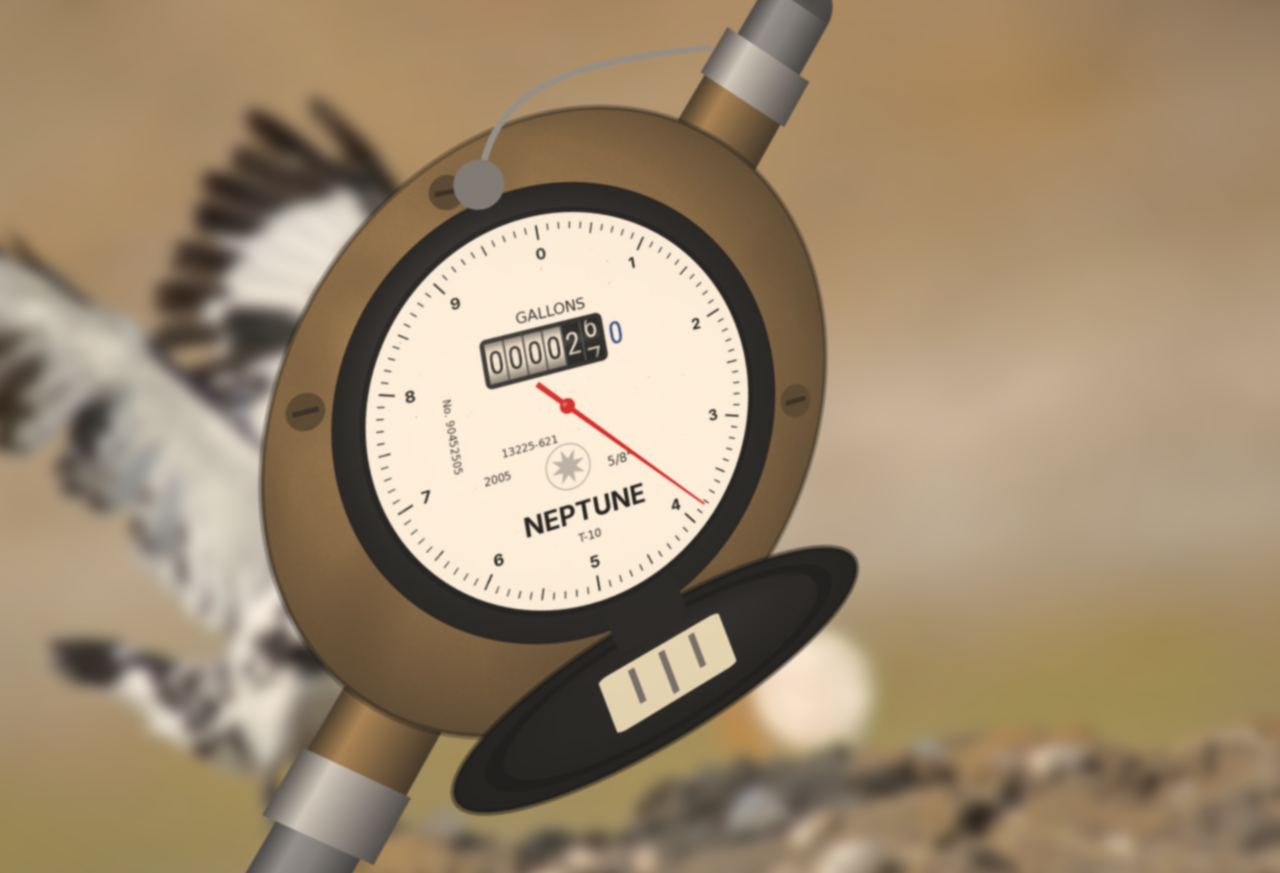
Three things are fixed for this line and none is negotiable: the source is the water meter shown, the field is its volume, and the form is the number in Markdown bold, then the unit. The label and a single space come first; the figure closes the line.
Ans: **263.8** gal
